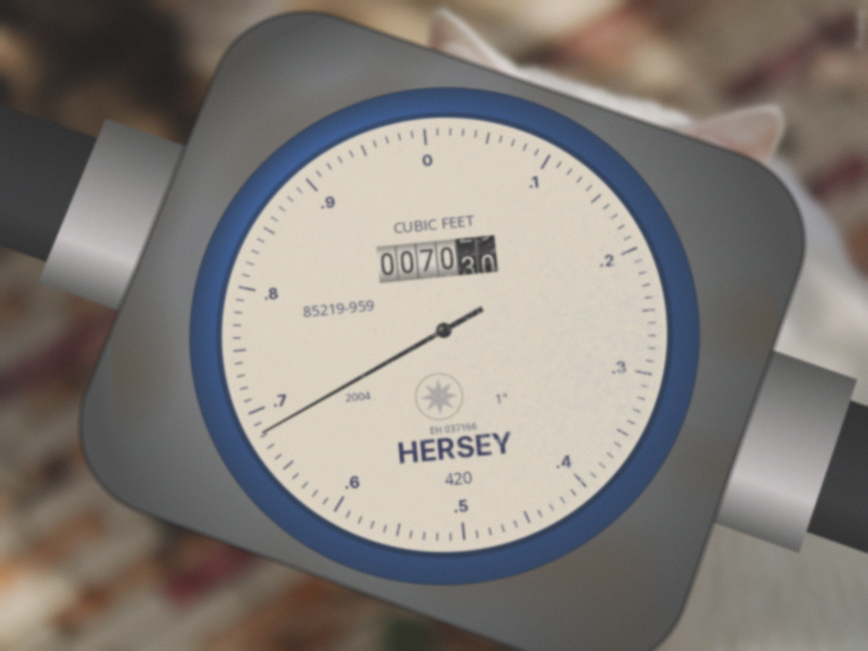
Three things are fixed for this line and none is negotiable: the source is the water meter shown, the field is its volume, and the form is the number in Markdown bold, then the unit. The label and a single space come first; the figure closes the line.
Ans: **7029.68** ft³
